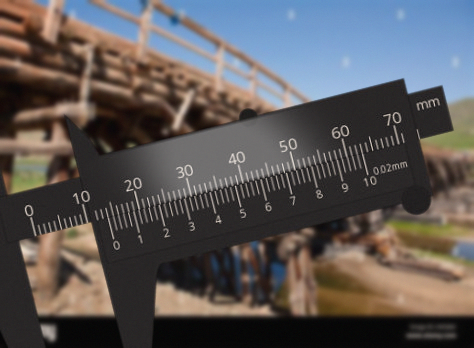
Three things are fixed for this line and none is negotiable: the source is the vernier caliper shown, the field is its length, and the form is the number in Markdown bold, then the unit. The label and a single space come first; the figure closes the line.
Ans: **14.0** mm
